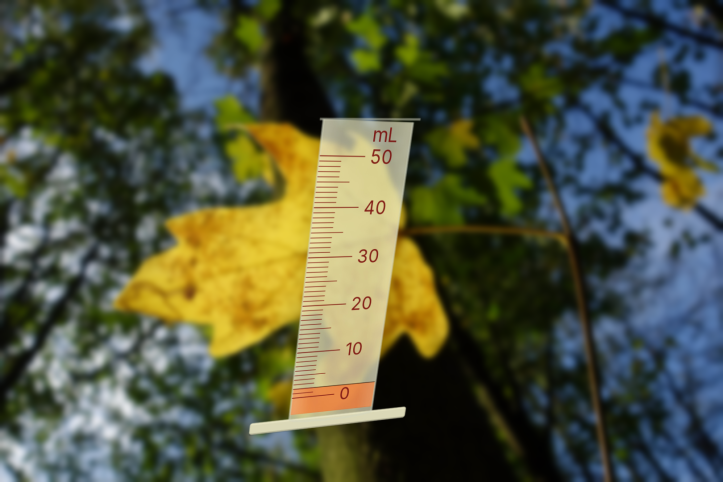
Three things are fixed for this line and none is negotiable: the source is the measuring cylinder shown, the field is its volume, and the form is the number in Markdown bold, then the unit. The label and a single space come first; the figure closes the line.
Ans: **2** mL
